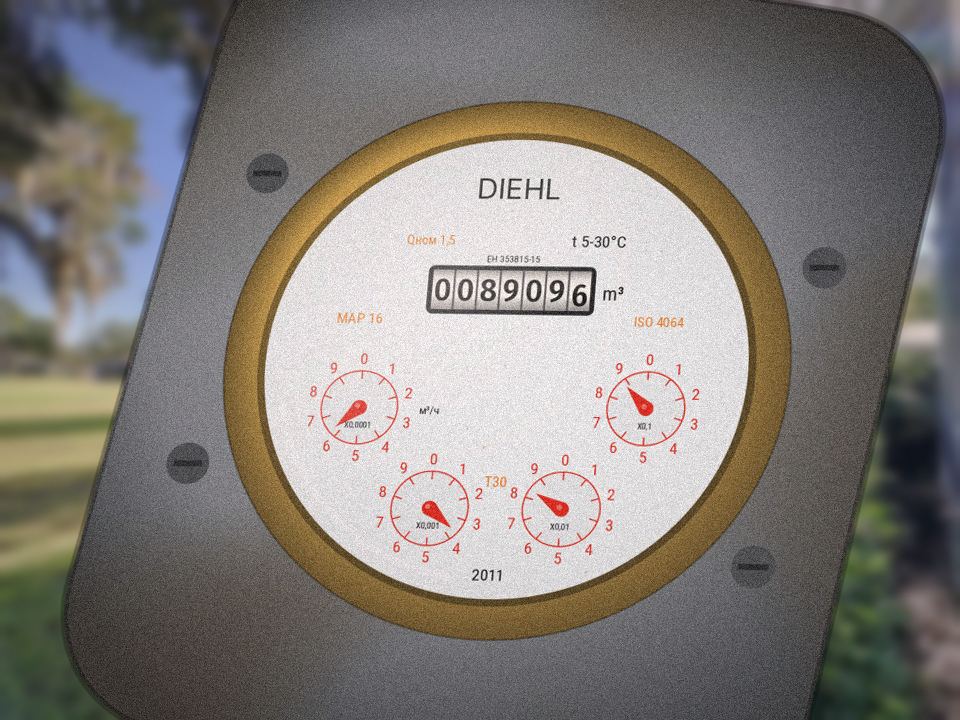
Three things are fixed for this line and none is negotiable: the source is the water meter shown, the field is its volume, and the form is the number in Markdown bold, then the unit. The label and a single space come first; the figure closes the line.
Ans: **89095.8836** m³
